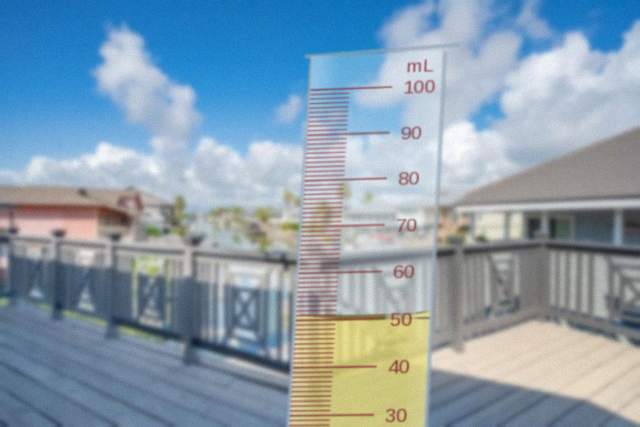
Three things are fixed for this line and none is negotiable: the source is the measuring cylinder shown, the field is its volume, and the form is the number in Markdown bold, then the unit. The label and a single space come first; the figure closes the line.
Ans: **50** mL
